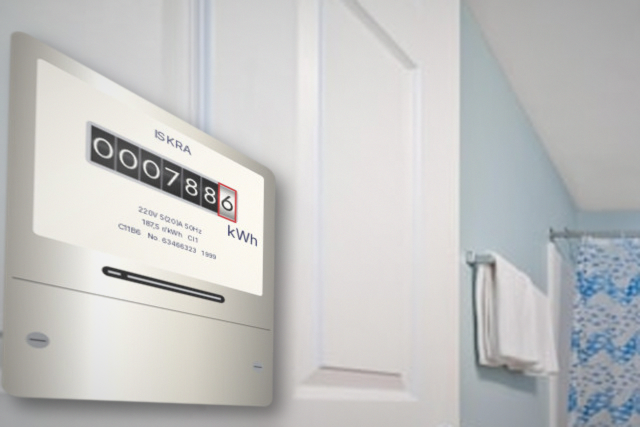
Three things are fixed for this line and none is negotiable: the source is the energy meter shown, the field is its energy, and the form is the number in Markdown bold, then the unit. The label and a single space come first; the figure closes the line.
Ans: **788.6** kWh
